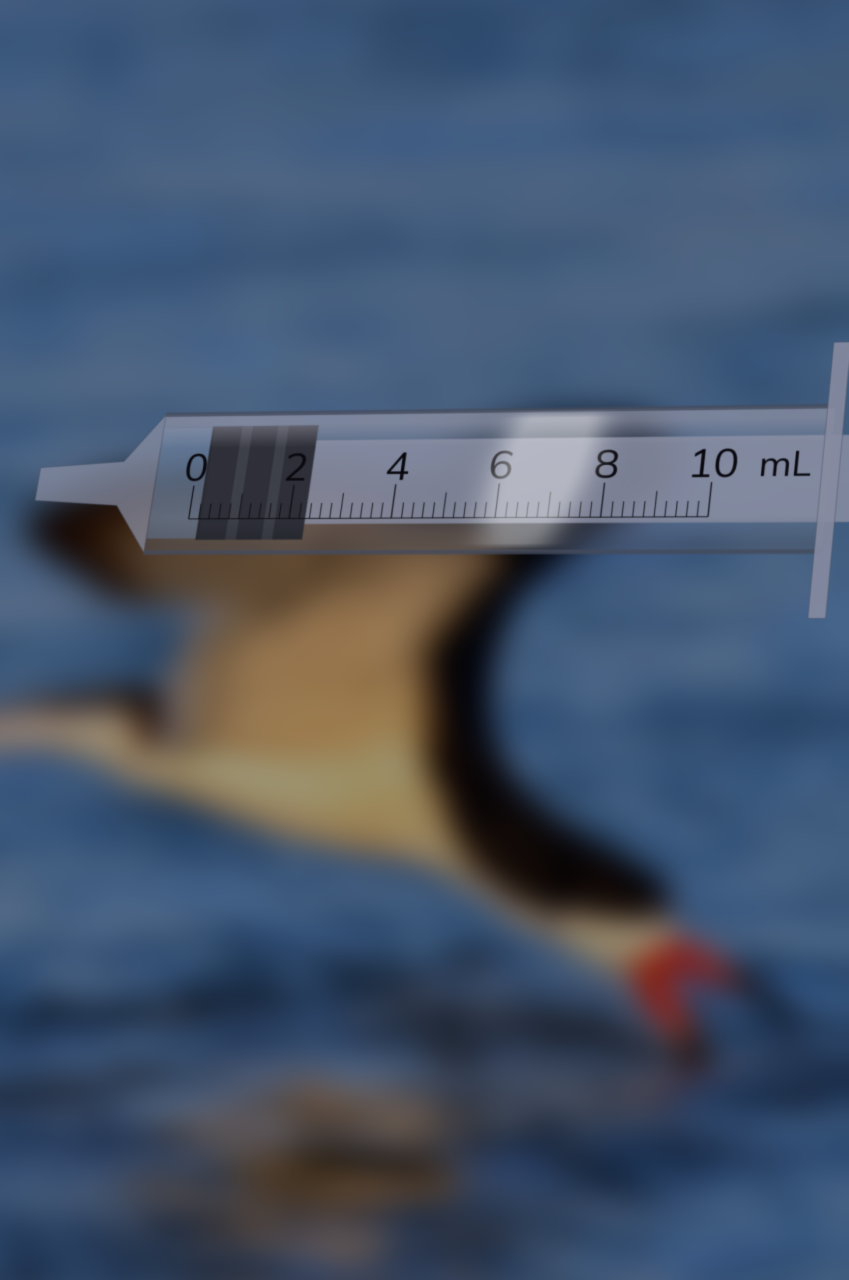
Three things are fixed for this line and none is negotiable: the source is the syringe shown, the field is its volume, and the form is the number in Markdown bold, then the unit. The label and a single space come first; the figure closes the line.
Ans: **0.2** mL
